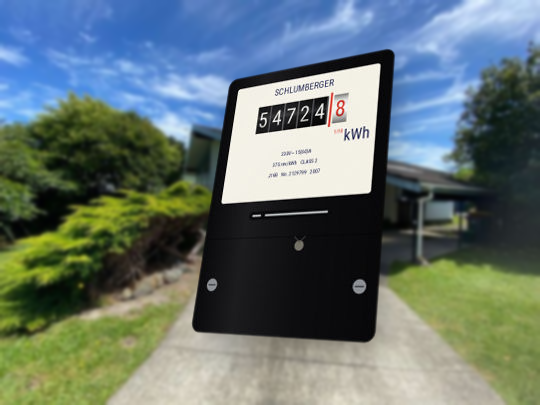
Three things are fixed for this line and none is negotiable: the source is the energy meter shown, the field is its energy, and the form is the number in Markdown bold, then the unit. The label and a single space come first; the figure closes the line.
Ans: **54724.8** kWh
